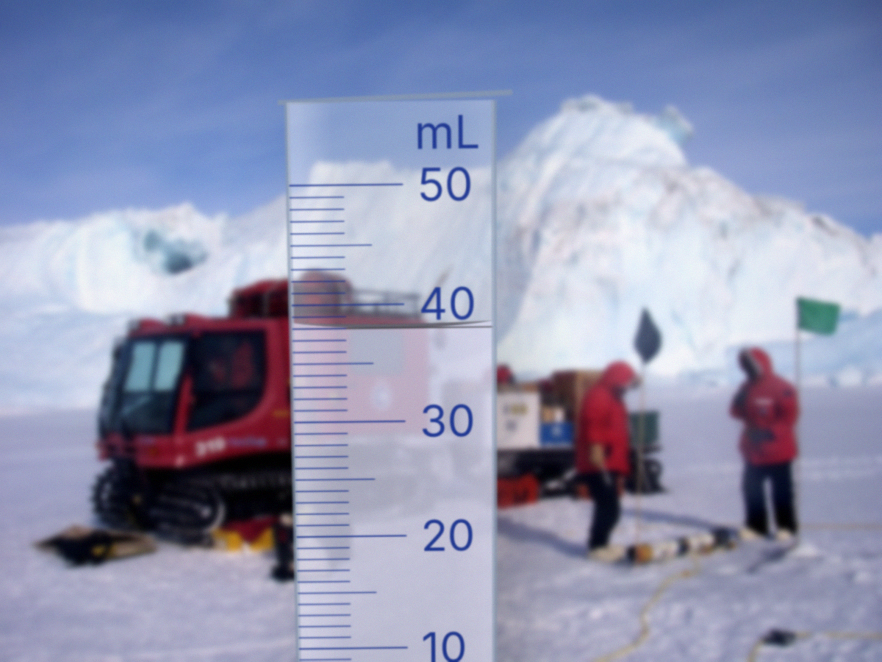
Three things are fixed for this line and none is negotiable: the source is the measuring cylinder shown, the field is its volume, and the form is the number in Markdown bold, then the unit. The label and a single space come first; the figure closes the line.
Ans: **38** mL
